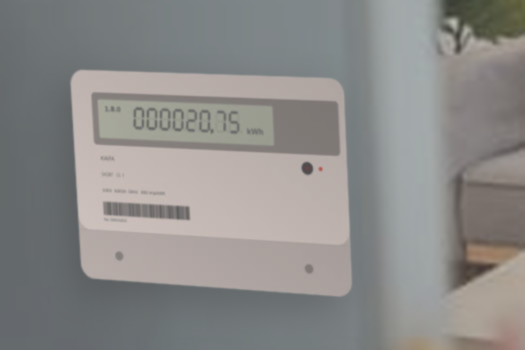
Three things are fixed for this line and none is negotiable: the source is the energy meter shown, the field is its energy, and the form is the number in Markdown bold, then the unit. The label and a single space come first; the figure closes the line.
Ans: **20.75** kWh
